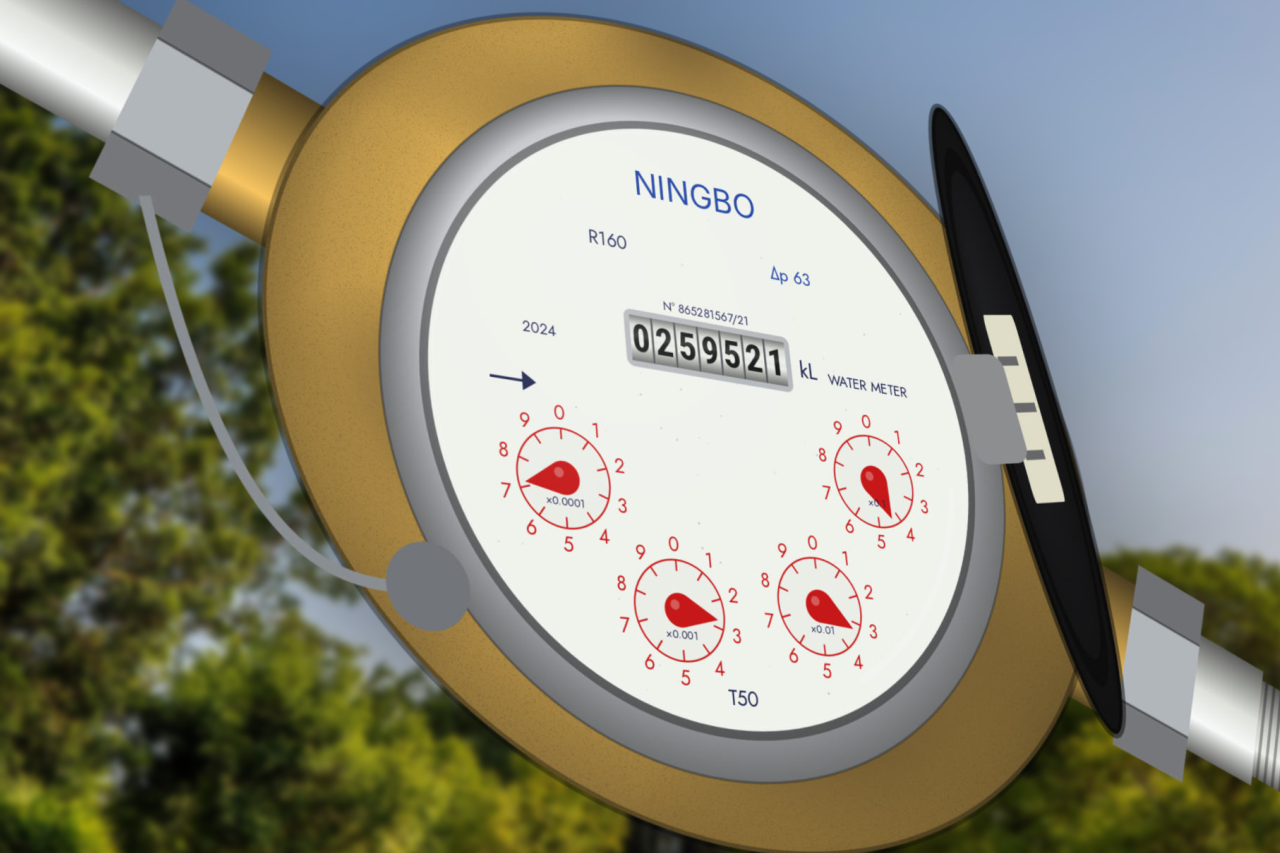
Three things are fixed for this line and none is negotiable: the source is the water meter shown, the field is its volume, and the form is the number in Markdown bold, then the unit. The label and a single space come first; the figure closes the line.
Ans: **259521.4327** kL
